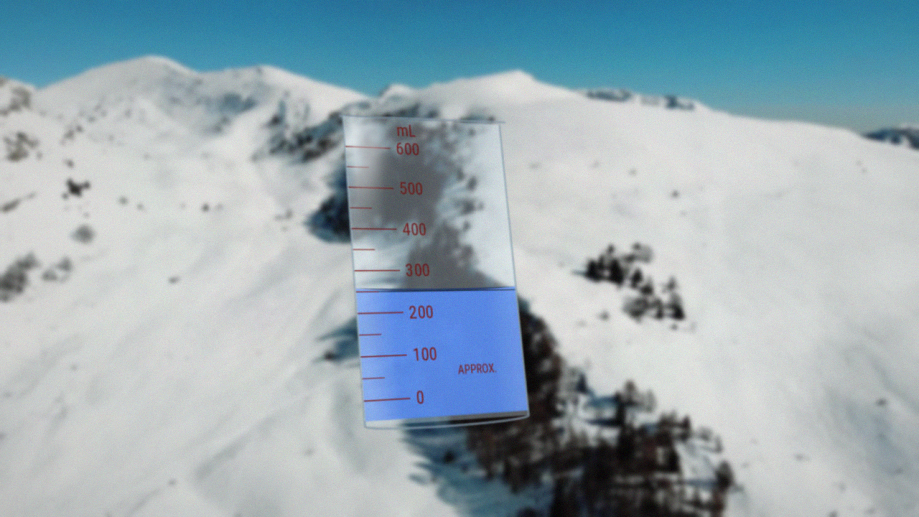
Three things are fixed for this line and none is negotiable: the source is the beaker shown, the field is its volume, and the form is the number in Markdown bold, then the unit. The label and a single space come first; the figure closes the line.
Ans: **250** mL
